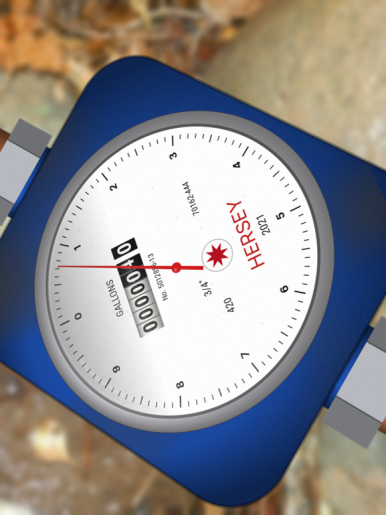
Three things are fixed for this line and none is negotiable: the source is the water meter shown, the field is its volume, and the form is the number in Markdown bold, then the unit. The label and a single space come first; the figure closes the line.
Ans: **40.7** gal
